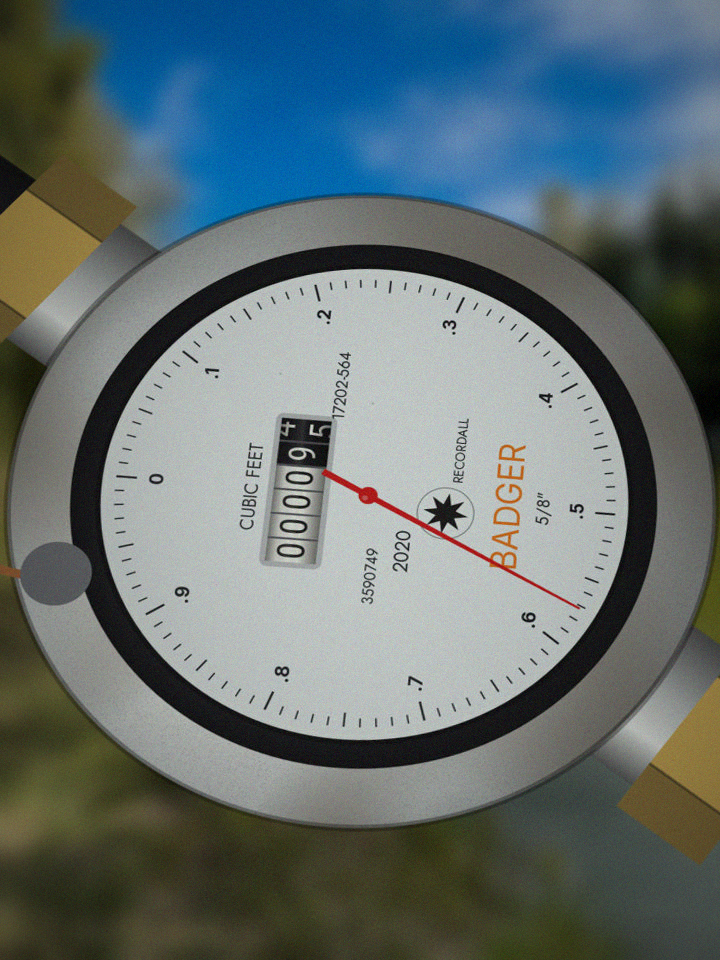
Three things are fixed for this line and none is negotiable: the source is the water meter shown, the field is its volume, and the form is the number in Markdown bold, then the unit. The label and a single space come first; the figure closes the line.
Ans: **94.57** ft³
